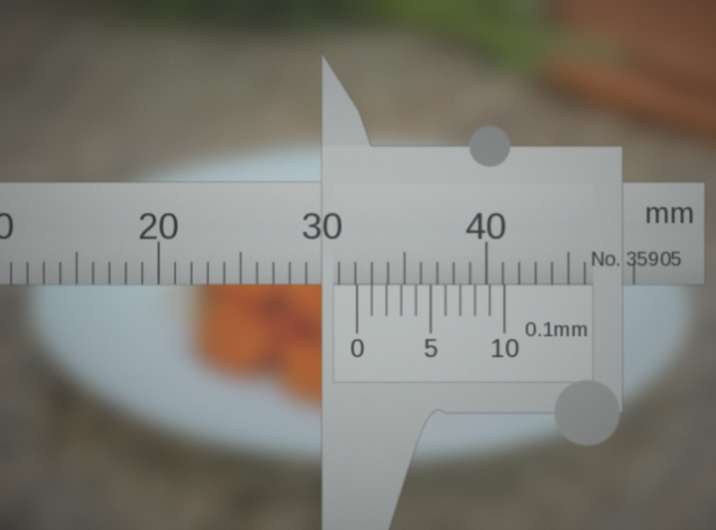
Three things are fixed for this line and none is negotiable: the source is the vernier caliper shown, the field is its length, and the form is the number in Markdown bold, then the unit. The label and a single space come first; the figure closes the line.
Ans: **32.1** mm
